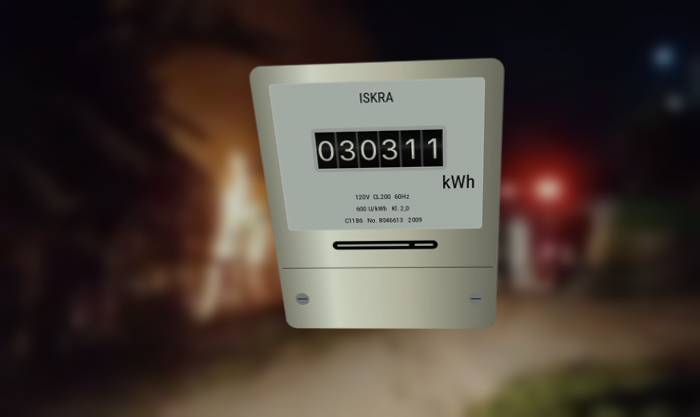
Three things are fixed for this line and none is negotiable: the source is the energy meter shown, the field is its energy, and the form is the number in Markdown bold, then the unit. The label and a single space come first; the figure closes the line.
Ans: **30311** kWh
